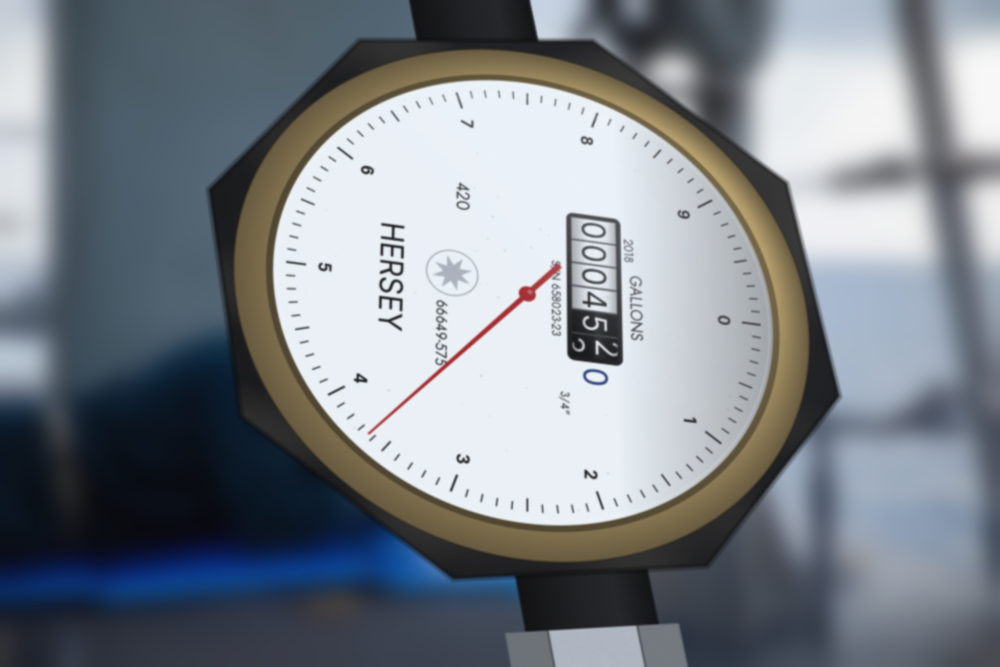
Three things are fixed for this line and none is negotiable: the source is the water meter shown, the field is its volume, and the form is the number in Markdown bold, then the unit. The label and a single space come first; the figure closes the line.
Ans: **4523.6** gal
